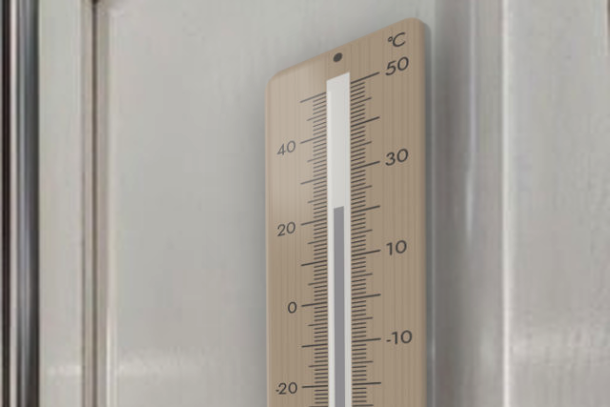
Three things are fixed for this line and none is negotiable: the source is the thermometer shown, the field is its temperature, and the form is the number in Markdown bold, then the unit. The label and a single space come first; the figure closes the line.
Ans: **22** °C
